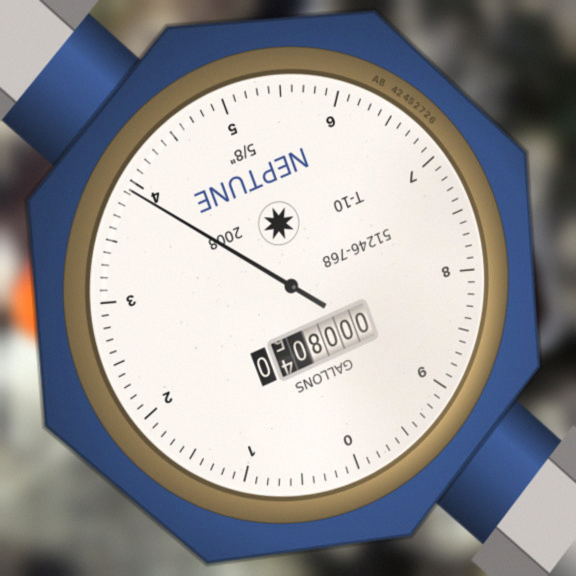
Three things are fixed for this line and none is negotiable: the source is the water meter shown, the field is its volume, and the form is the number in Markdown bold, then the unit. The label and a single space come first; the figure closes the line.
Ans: **8043.9** gal
